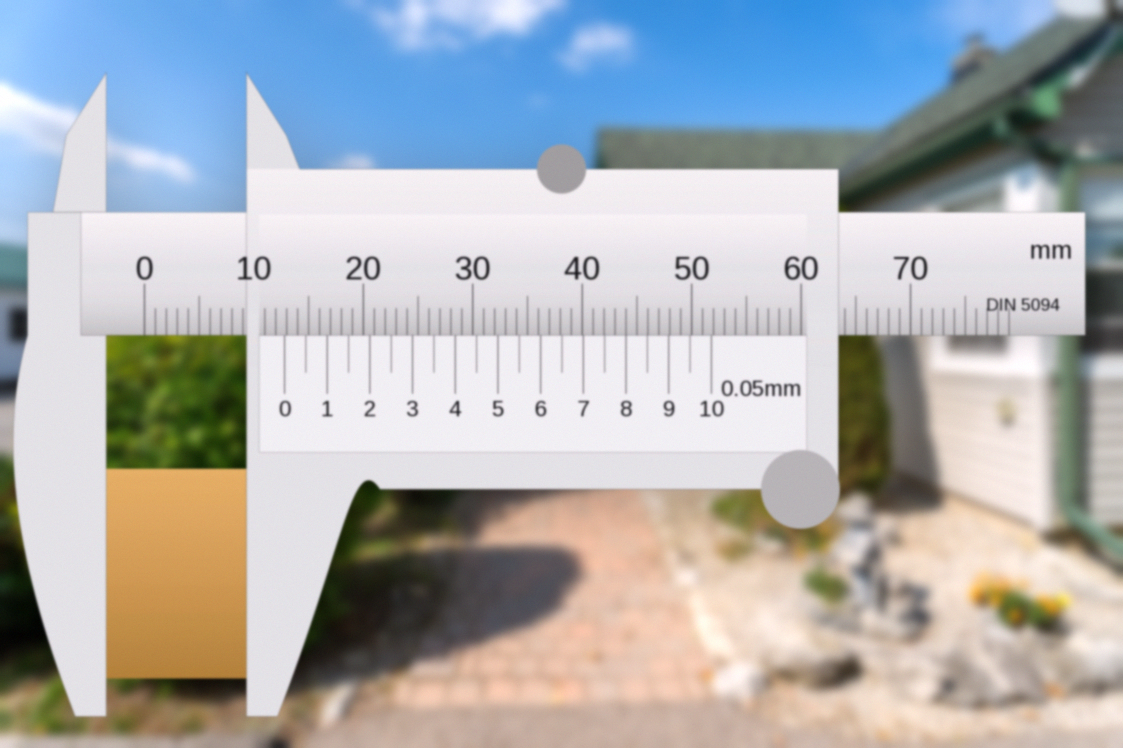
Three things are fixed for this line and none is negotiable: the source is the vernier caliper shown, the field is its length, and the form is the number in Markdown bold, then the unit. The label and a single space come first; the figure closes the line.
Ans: **12.8** mm
